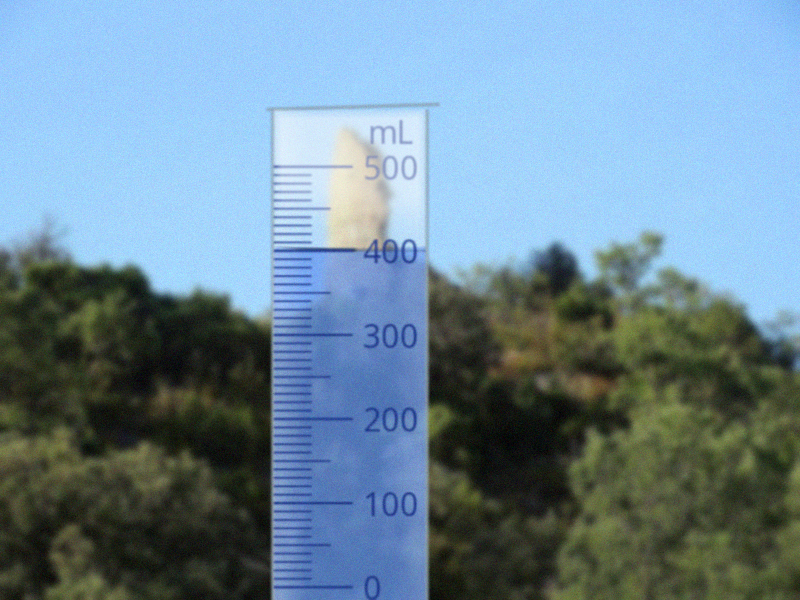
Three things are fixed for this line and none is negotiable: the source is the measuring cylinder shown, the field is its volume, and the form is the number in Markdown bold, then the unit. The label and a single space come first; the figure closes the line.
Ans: **400** mL
